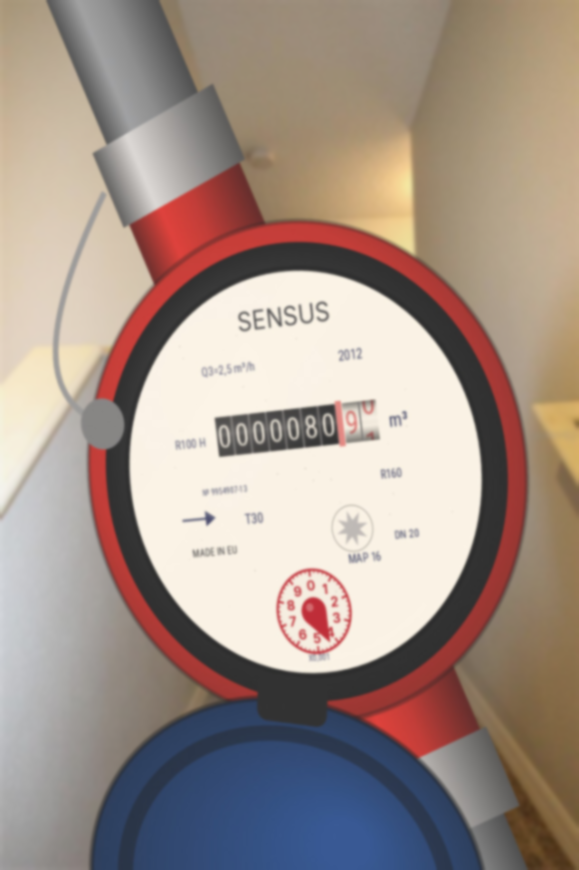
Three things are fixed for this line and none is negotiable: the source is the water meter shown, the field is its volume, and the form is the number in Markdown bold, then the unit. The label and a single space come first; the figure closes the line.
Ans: **80.904** m³
